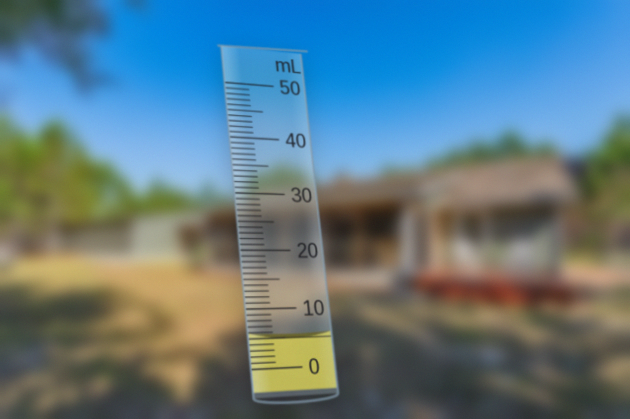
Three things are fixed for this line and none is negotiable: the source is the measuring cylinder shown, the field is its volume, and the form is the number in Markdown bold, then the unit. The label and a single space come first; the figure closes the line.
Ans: **5** mL
